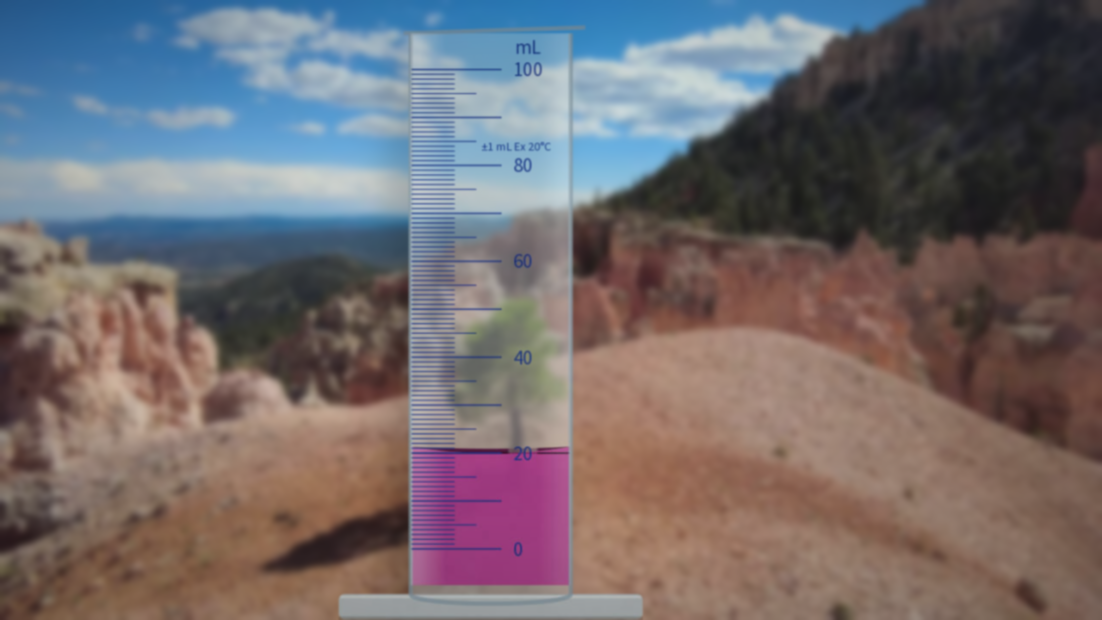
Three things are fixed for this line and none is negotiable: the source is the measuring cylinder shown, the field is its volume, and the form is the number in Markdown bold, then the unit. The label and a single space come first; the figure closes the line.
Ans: **20** mL
